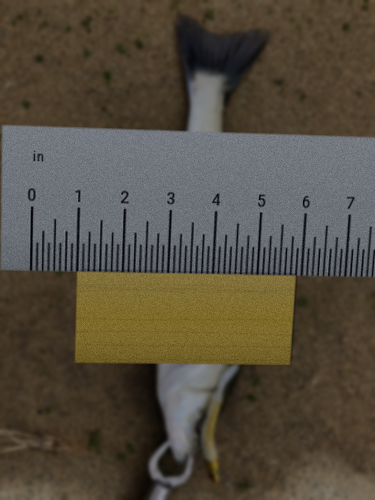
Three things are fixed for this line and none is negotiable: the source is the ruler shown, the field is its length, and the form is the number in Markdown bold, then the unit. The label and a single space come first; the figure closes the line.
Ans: **4.875** in
